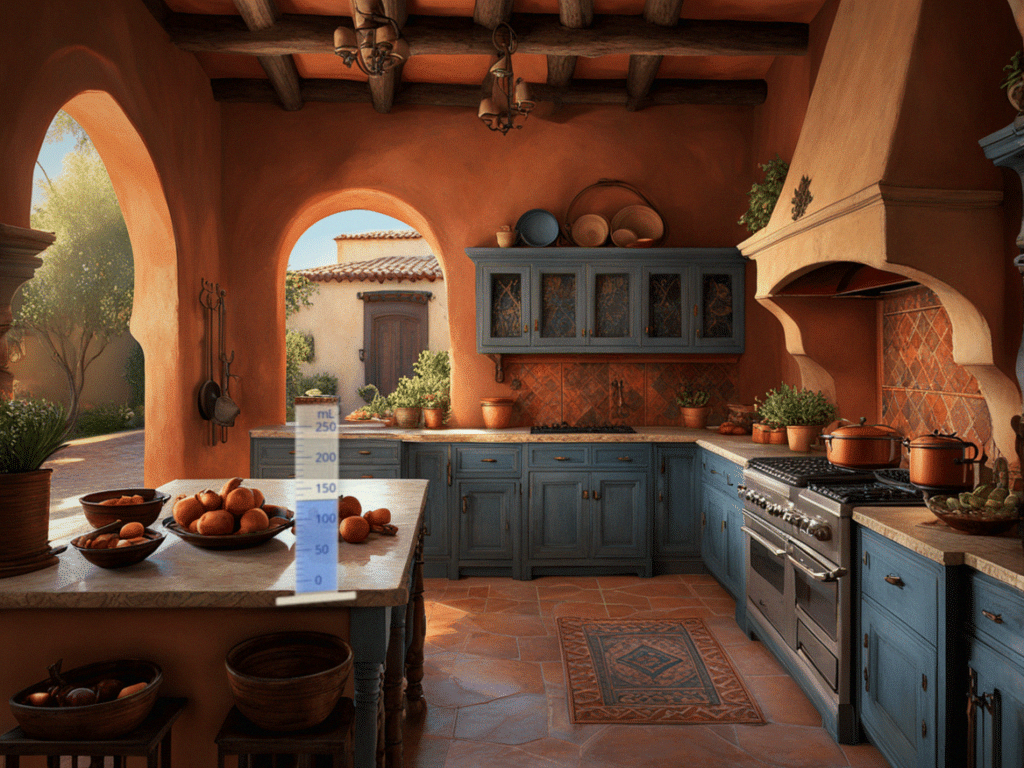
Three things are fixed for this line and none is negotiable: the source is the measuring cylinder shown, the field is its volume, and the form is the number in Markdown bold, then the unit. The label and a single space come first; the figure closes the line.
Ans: **130** mL
